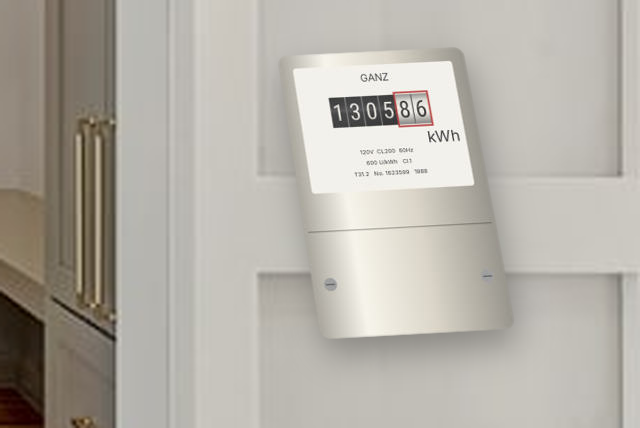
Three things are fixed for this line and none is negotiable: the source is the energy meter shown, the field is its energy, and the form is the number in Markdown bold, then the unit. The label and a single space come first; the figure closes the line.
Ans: **1305.86** kWh
